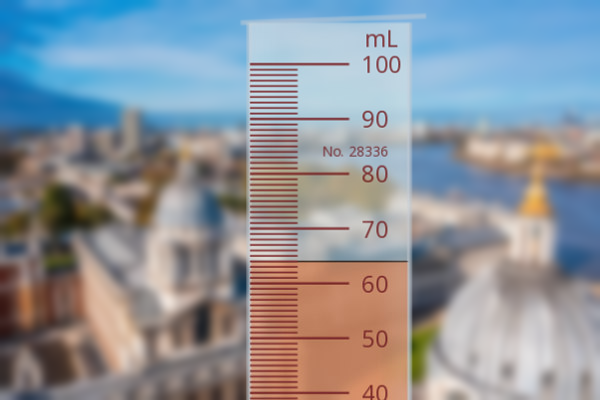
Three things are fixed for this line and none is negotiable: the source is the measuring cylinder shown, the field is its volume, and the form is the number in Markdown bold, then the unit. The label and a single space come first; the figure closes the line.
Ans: **64** mL
